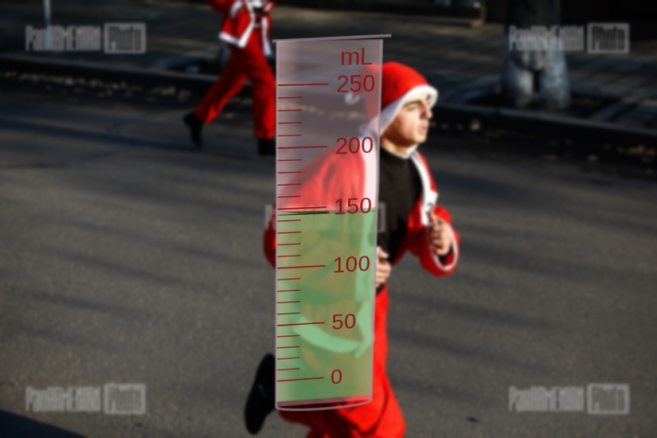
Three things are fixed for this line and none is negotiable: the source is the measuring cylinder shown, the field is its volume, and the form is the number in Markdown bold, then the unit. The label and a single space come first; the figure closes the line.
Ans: **145** mL
